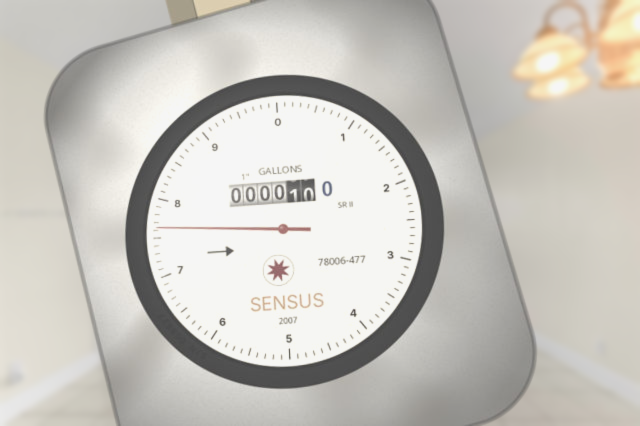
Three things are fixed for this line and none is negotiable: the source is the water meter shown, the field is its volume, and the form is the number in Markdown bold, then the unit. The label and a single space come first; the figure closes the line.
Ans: **97.6** gal
